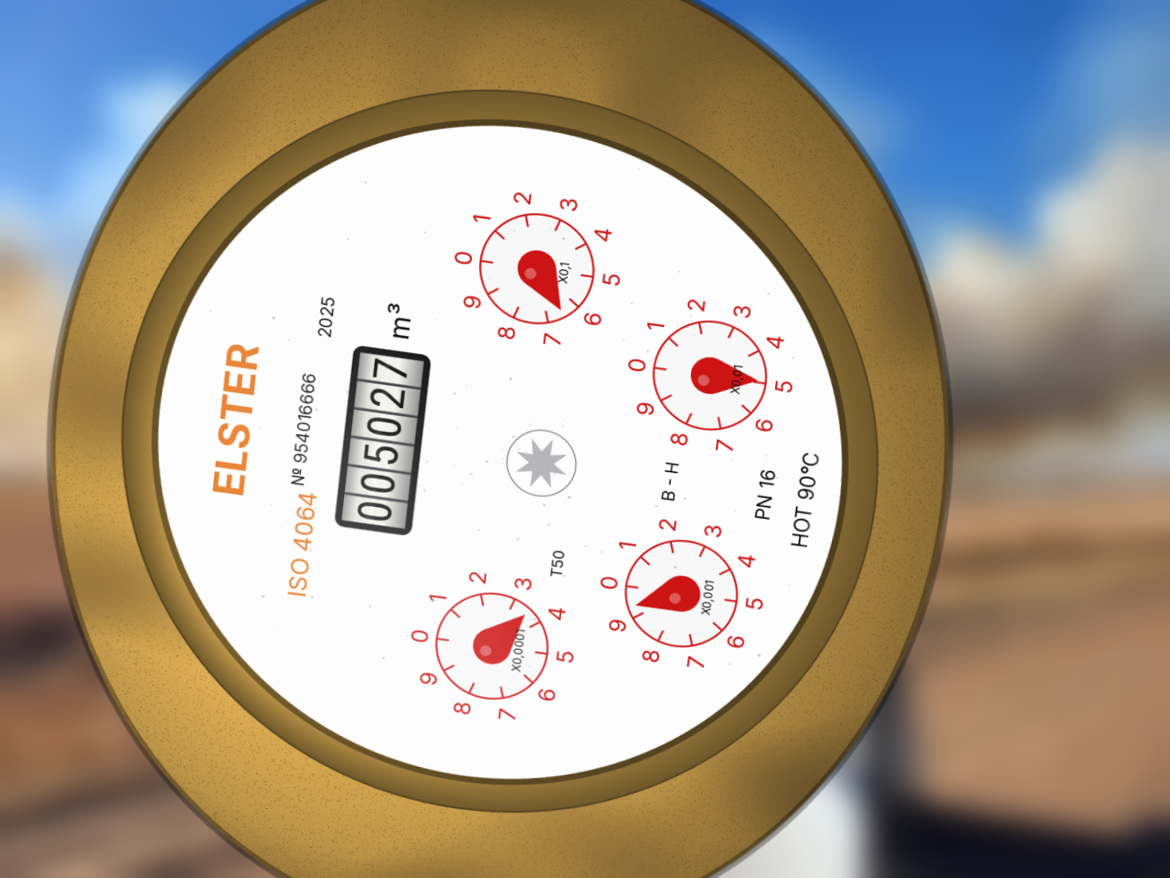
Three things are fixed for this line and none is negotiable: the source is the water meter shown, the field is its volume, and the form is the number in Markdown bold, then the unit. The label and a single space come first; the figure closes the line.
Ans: **5027.6493** m³
